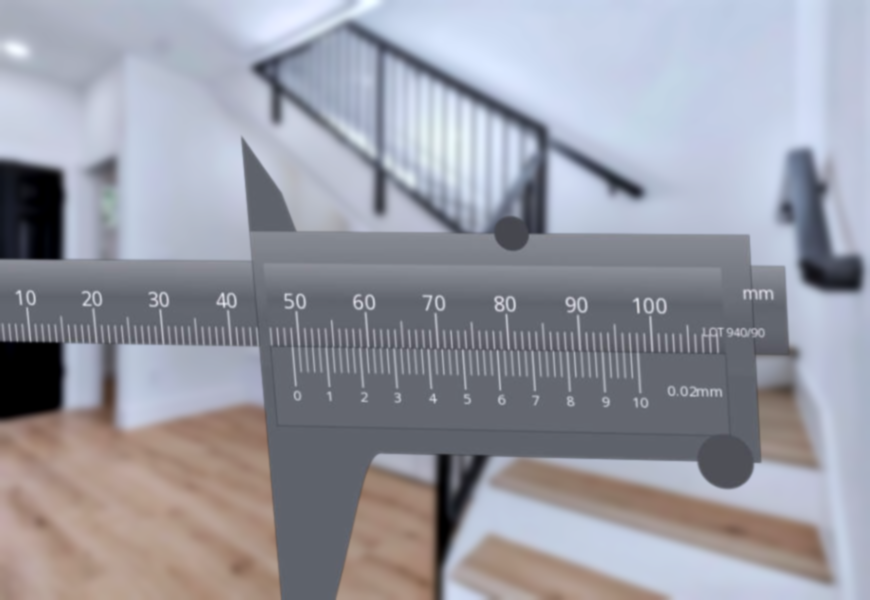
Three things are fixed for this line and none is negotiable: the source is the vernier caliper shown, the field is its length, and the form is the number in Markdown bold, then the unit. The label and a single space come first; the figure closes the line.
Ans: **49.0** mm
